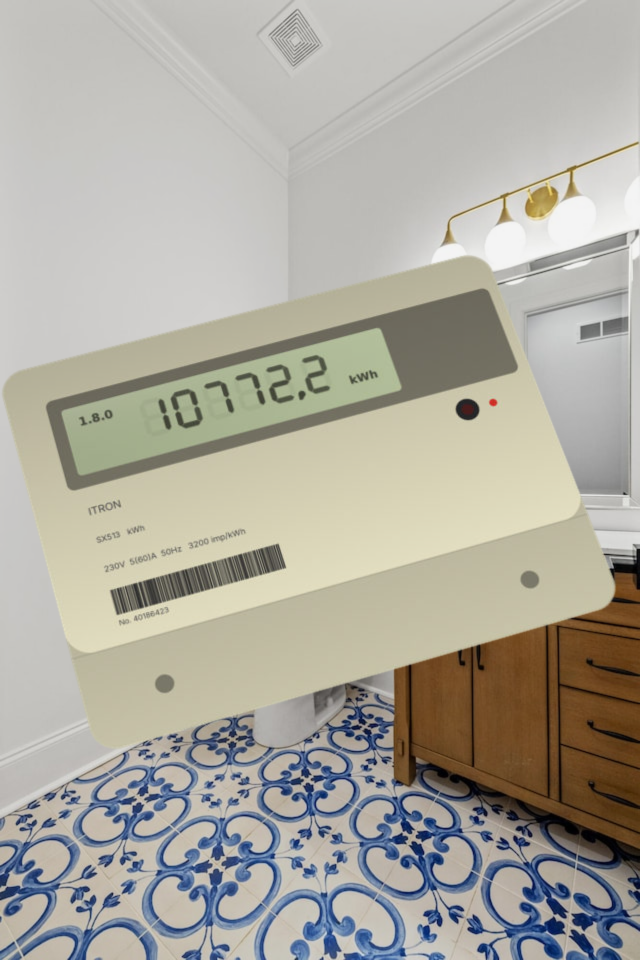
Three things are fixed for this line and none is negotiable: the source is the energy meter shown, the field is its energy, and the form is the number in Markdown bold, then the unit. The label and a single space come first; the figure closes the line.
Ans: **10772.2** kWh
